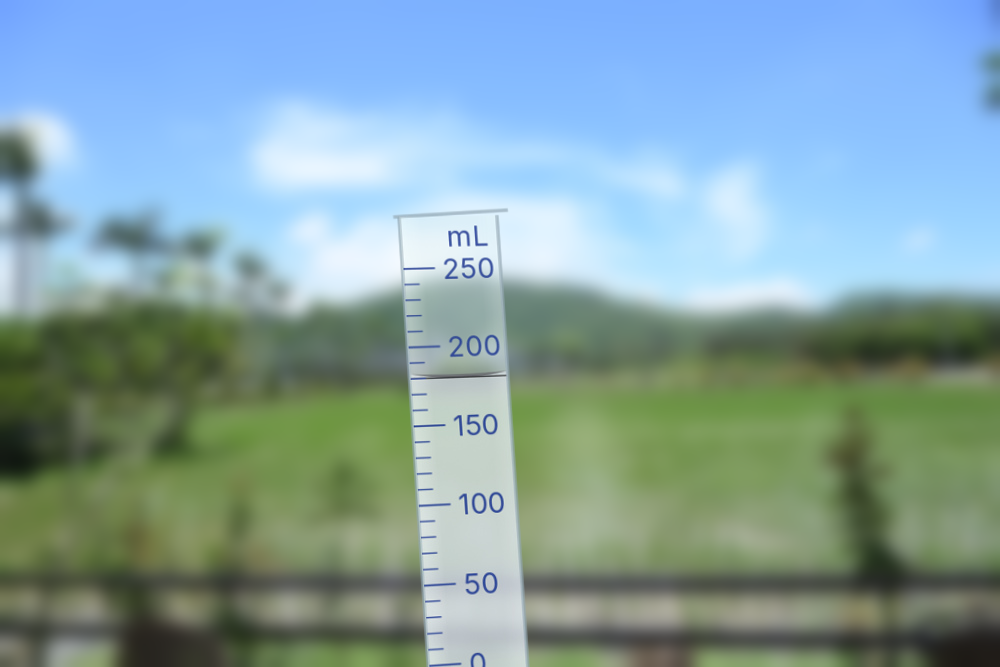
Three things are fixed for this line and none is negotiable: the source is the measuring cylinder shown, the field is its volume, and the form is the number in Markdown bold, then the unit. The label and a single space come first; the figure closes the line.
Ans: **180** mL
